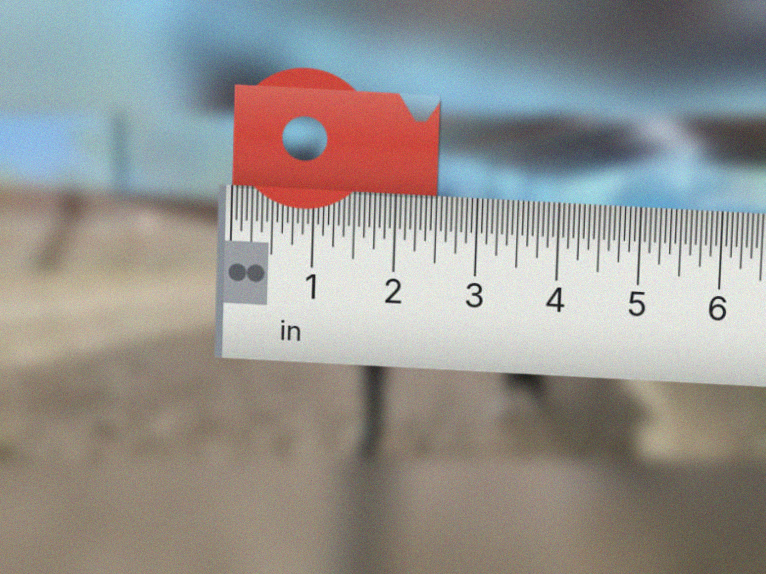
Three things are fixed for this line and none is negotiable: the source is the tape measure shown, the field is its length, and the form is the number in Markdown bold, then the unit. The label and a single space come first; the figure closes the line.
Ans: **2.5** in
